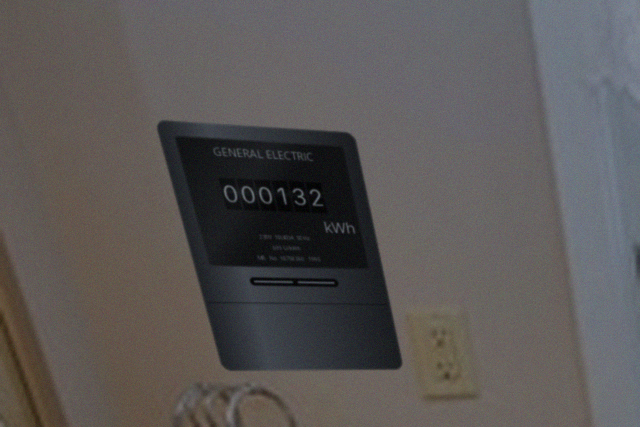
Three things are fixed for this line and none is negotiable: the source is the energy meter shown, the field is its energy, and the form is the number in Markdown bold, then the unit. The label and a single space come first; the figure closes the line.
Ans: **132** kWh
